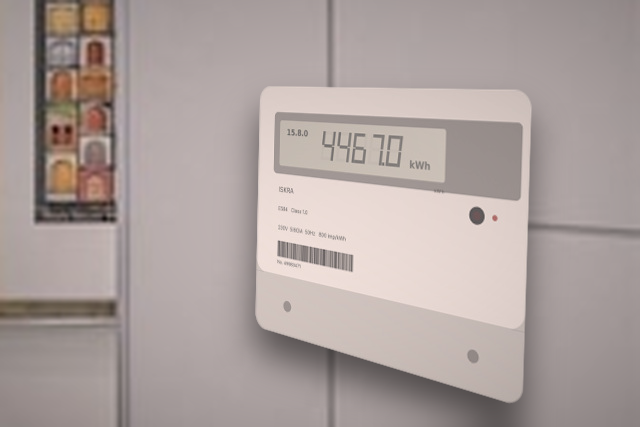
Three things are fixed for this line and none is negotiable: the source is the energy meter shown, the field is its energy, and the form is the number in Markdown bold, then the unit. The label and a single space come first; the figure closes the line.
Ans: **4467.0** kWh
